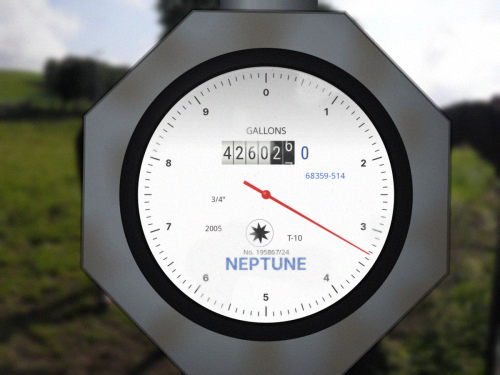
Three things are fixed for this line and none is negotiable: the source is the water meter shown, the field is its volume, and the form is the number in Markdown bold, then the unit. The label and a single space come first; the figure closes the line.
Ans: **4260263.3** gal
